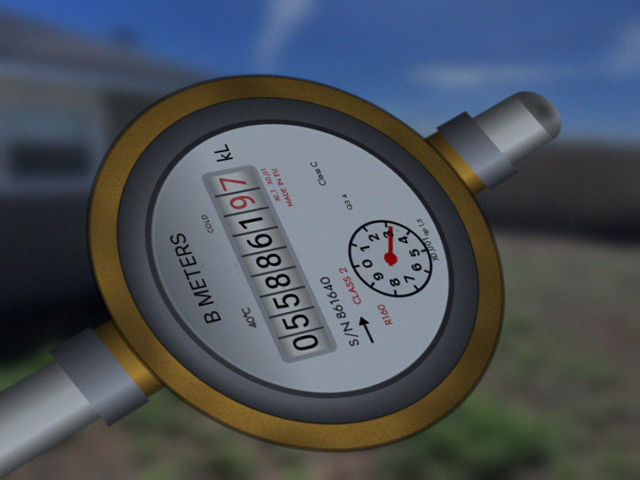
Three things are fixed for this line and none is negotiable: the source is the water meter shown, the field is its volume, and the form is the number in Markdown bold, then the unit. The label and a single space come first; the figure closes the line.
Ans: **558861.973** kL
